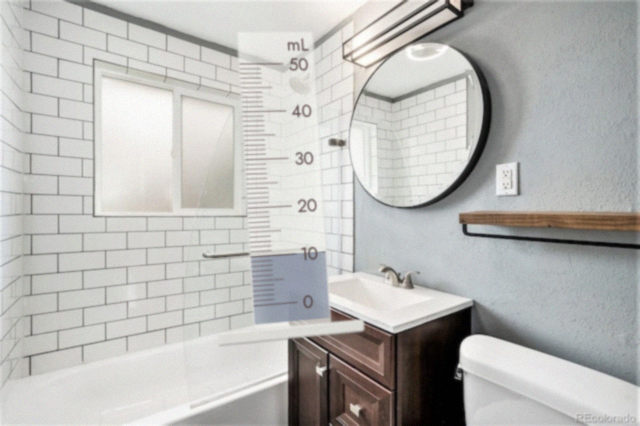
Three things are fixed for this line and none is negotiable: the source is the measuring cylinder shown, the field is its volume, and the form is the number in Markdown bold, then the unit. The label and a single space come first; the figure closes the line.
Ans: **10** mL
